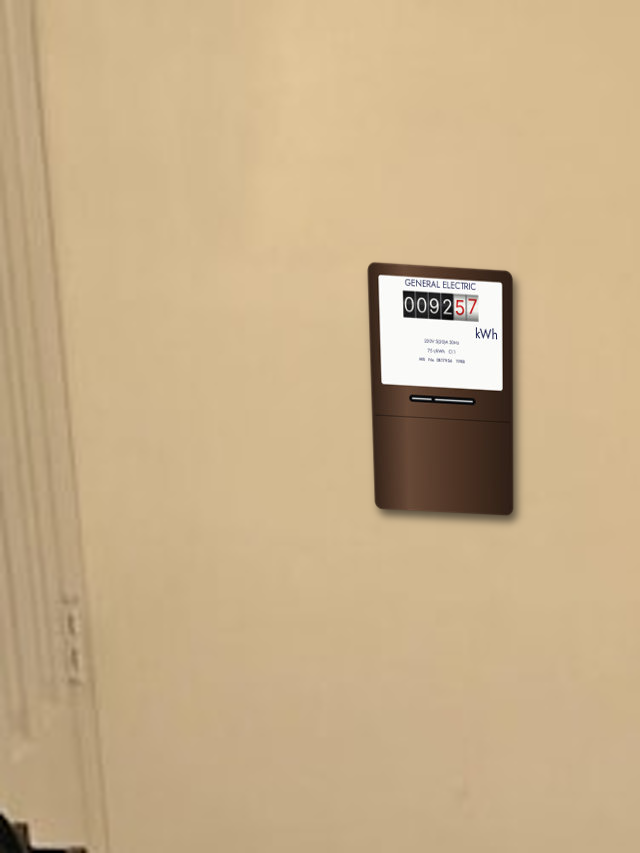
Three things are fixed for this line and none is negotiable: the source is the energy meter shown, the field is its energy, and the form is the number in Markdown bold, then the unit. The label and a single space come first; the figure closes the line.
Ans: **92.57** kWh
